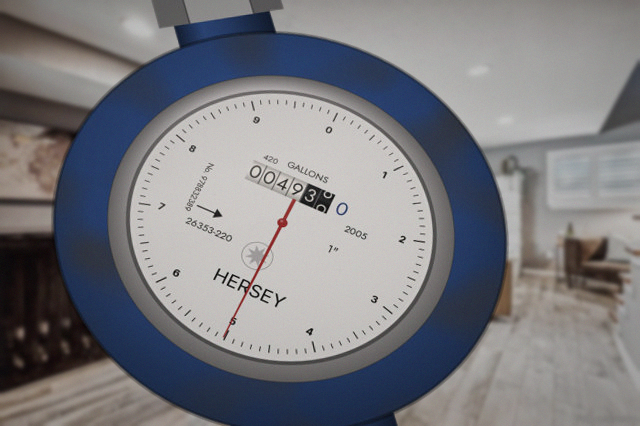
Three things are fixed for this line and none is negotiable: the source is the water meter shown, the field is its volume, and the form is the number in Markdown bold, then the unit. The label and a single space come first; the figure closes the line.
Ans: **49385.0** gal
